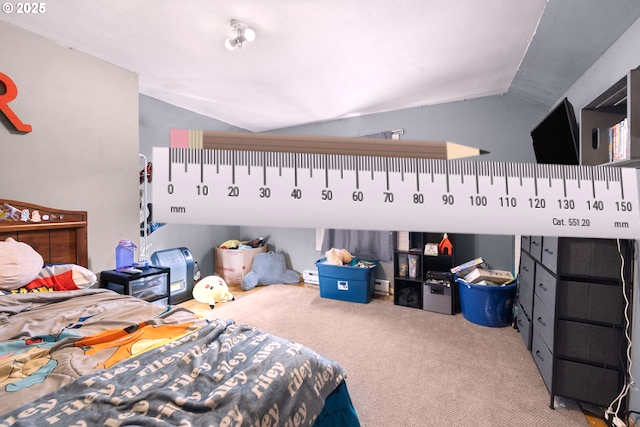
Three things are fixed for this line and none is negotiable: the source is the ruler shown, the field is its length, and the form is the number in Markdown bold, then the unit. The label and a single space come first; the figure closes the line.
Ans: **105** mm
